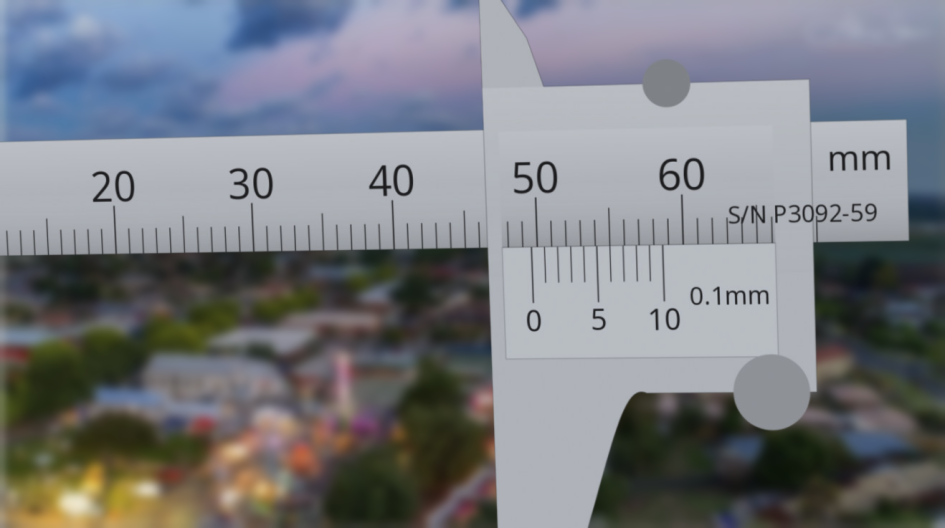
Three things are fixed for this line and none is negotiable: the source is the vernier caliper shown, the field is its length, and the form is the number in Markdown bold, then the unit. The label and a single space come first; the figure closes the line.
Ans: **49.6** mm
